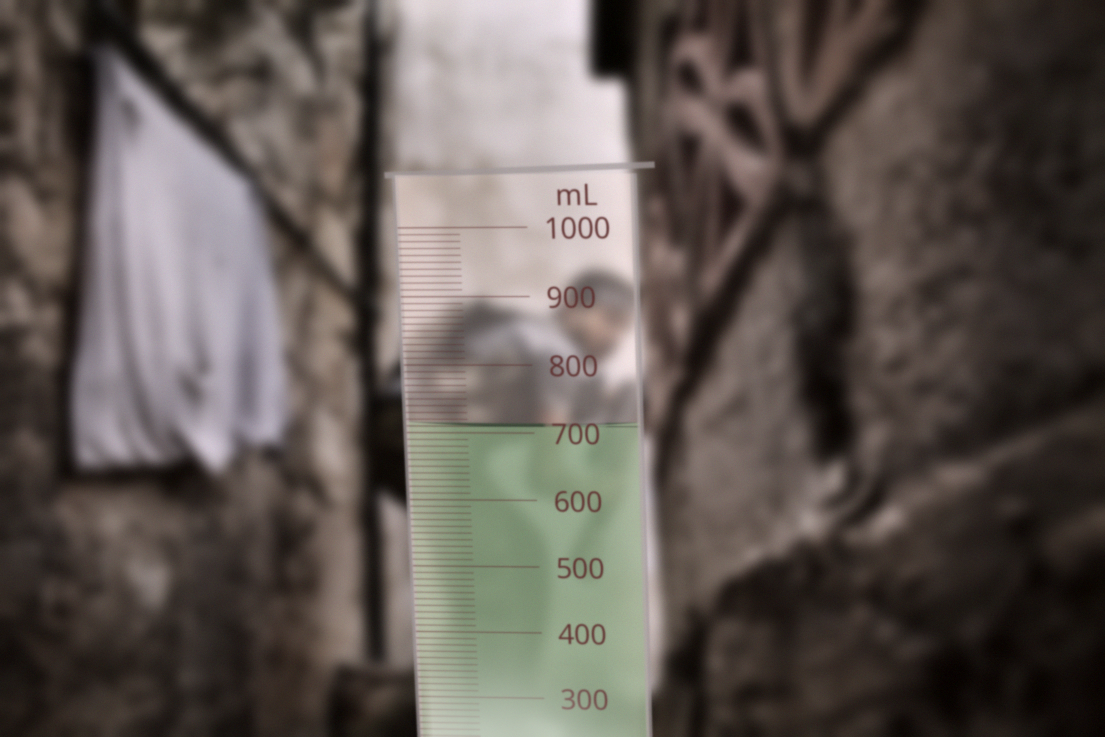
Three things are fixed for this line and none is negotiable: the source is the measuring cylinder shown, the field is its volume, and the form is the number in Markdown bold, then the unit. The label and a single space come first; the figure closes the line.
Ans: **710** mL
